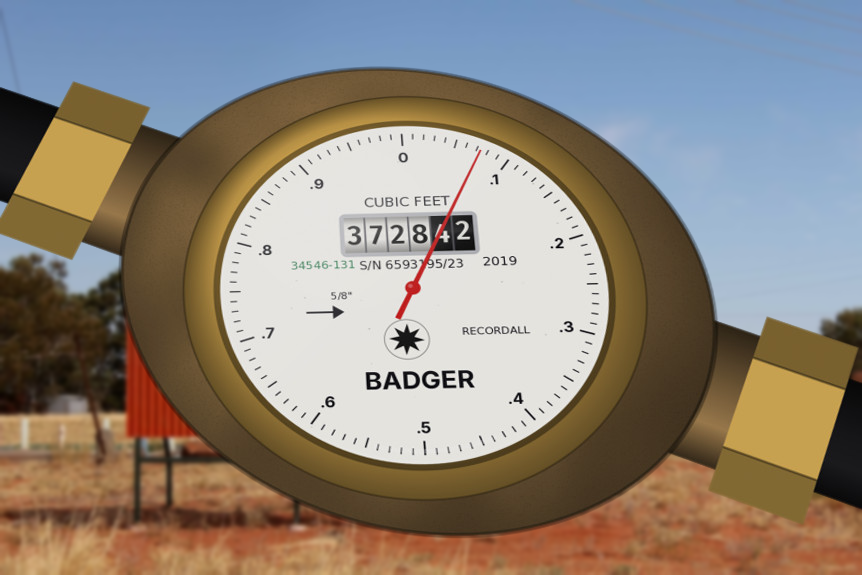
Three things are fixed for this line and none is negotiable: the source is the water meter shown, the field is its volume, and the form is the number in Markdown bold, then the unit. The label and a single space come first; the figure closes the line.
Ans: **372842.07** ft³
